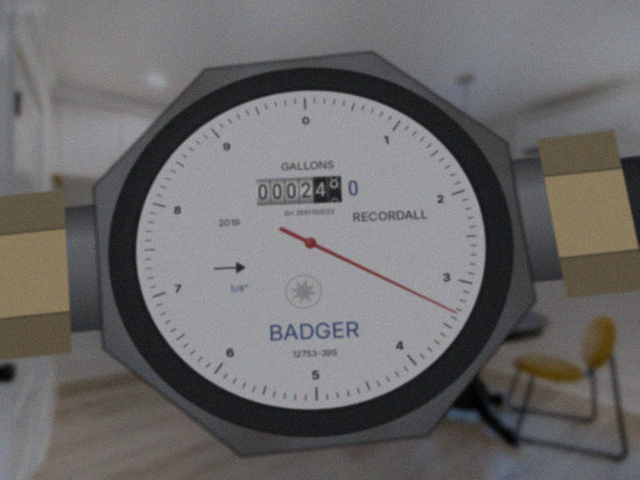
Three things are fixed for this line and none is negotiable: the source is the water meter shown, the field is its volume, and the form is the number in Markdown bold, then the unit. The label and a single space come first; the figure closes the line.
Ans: **2483.3** gal
